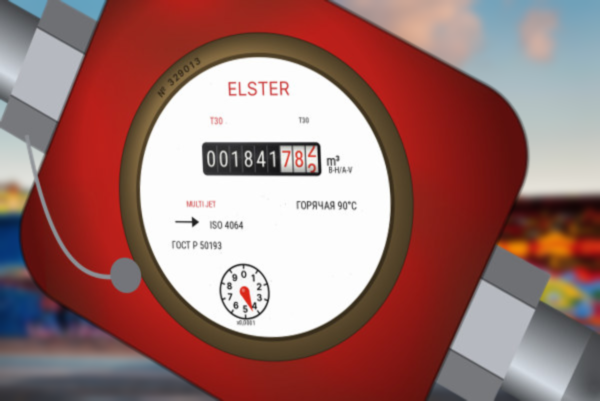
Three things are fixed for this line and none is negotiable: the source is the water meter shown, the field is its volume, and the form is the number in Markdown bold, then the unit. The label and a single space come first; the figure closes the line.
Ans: **1841.7824** m³
